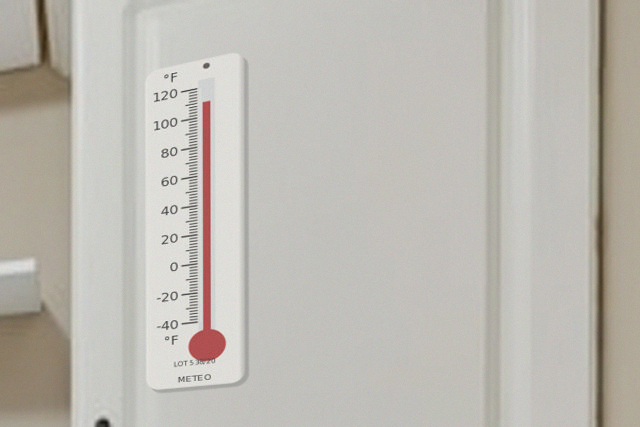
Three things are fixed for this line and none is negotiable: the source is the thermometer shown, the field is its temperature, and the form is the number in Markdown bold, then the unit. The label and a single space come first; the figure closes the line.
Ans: **110** °F
